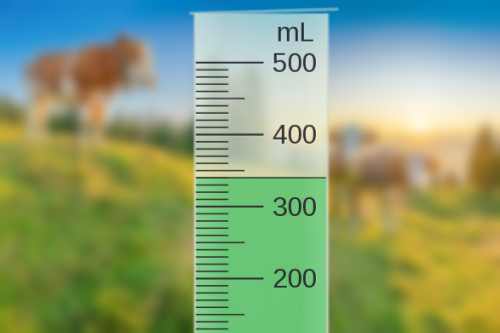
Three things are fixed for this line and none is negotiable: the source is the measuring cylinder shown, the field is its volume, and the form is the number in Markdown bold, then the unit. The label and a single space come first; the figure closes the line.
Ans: **340** mL
